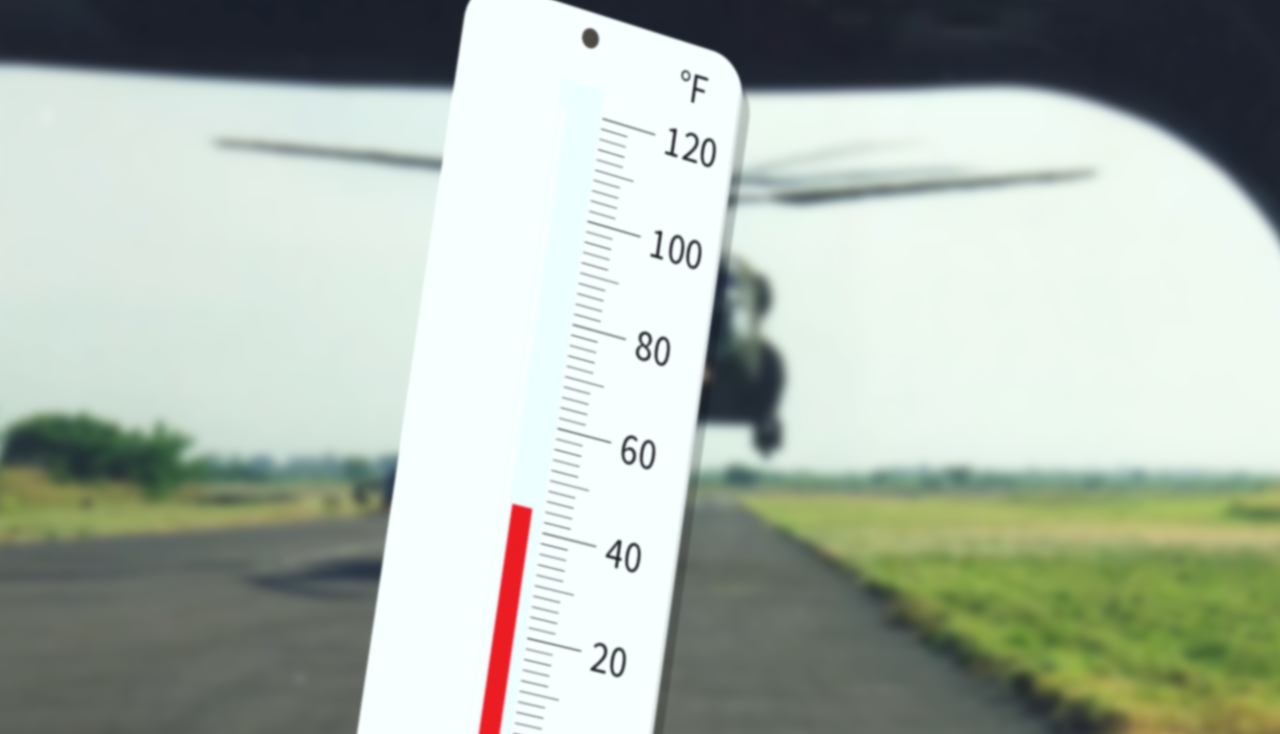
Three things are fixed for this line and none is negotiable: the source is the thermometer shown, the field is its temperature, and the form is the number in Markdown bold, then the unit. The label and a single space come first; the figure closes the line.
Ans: **44** °F
